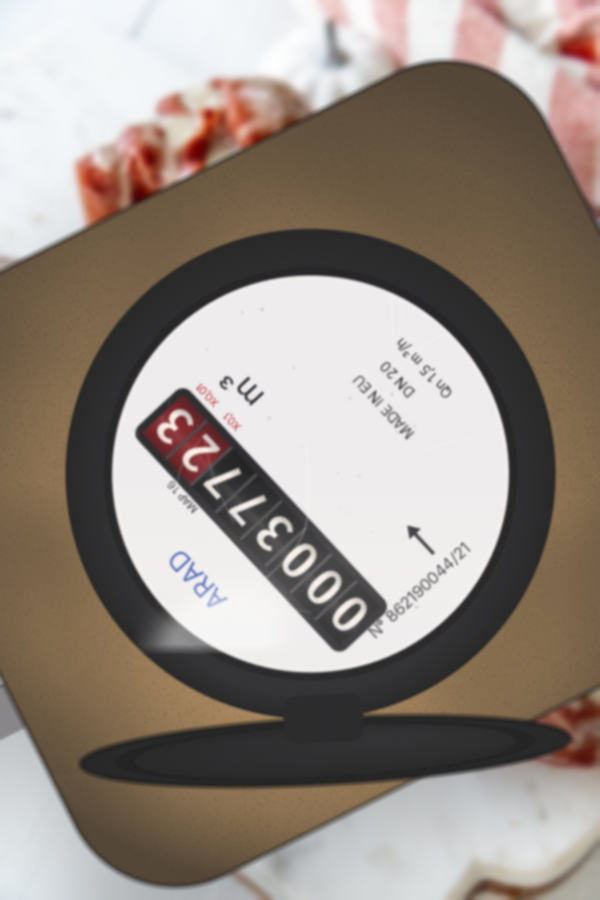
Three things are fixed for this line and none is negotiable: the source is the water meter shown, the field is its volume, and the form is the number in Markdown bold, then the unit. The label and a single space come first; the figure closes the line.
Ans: **377.23** m³
